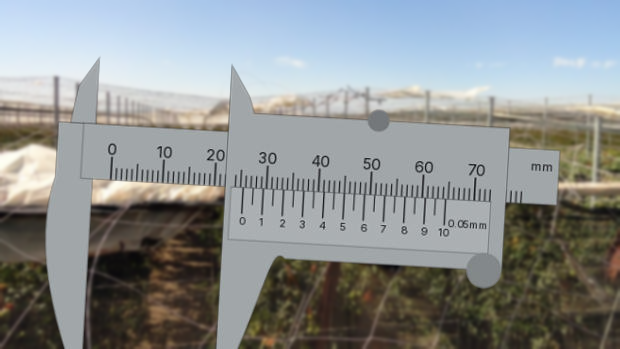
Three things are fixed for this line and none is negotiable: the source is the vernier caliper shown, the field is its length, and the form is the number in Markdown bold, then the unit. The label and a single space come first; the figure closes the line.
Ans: **25.5** mm
